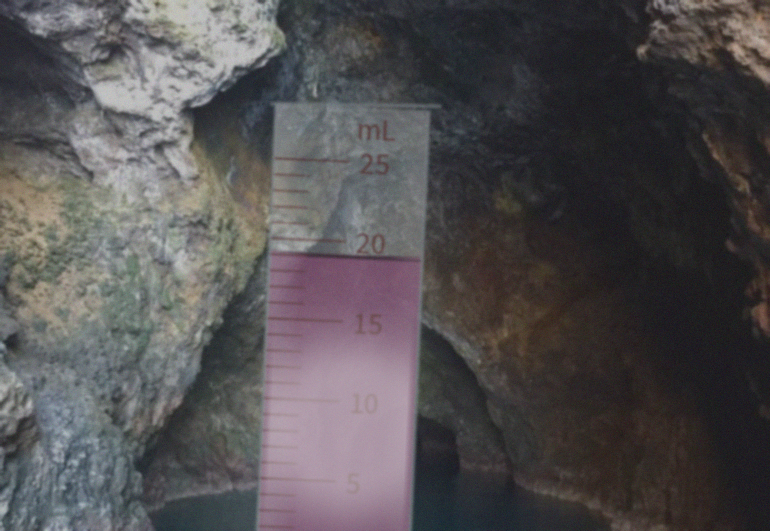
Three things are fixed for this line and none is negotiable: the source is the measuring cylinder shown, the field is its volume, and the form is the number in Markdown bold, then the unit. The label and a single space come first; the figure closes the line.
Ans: **19** mL
